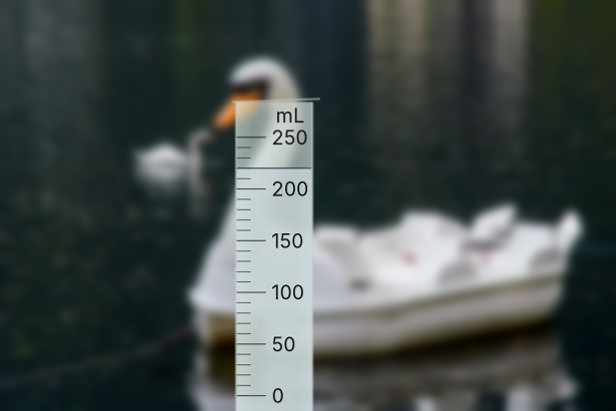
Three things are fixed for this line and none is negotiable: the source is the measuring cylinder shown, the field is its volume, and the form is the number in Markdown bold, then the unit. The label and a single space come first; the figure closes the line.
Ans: **220** mL
